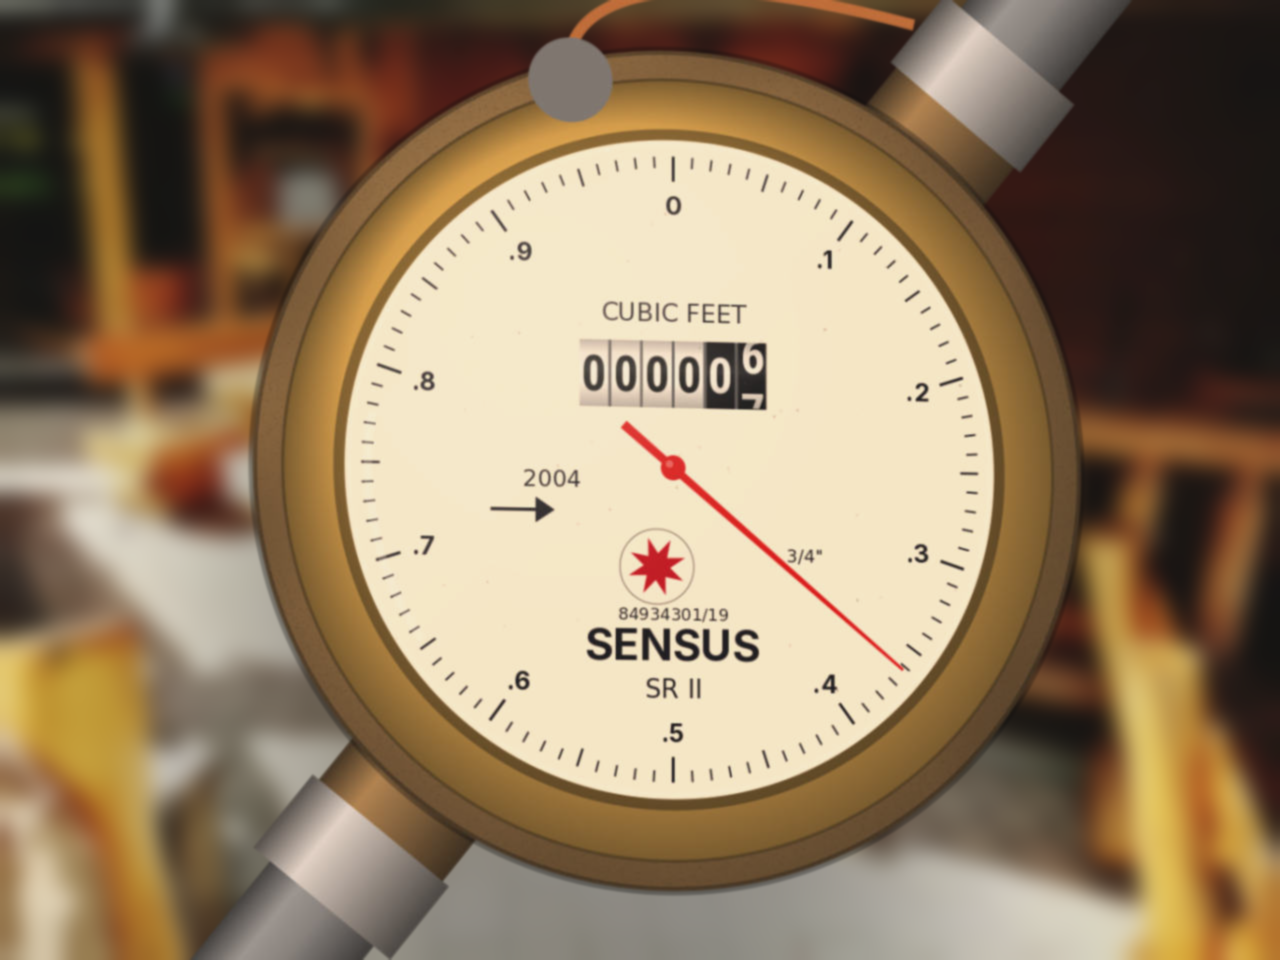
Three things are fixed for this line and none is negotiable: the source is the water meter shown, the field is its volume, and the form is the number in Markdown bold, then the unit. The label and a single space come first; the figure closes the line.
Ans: **6.36** ft³
